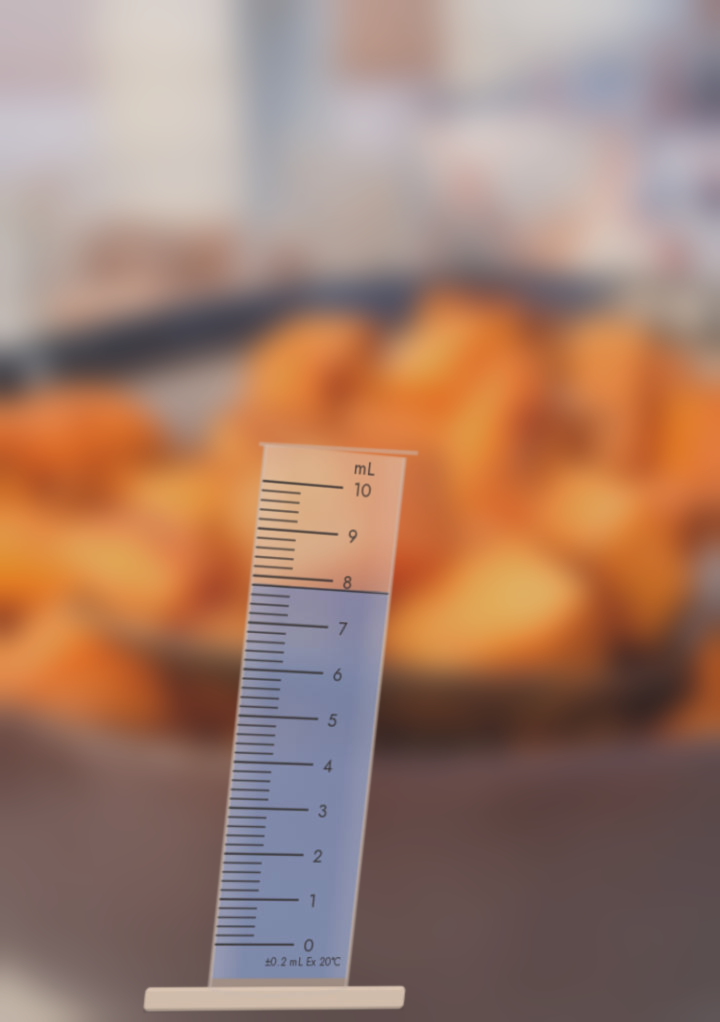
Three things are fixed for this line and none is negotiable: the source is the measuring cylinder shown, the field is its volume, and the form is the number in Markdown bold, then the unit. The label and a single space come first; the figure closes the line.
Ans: **7.8** mL
